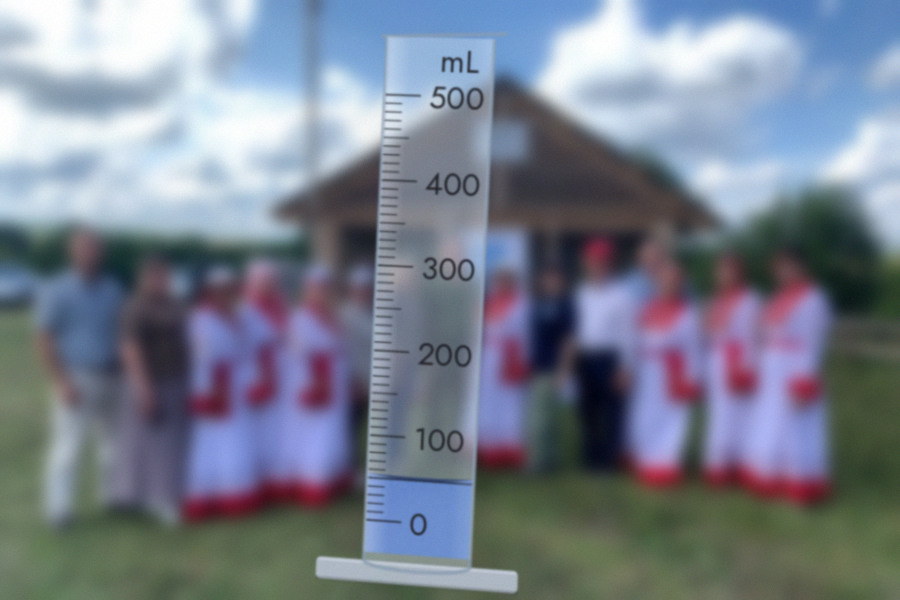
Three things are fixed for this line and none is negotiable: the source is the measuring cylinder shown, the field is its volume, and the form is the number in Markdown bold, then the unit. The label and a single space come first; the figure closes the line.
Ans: **50** mL
